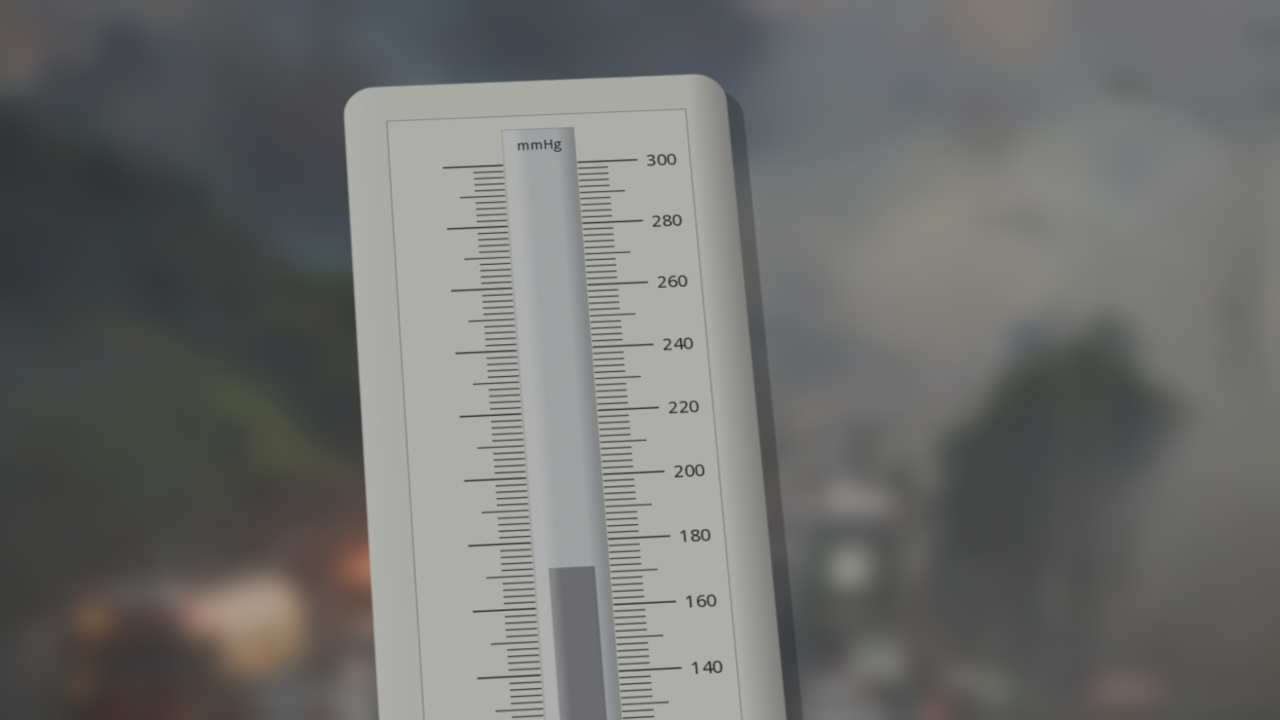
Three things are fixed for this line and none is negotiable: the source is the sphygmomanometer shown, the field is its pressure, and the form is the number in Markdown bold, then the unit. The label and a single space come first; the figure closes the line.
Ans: **172** mmHg
